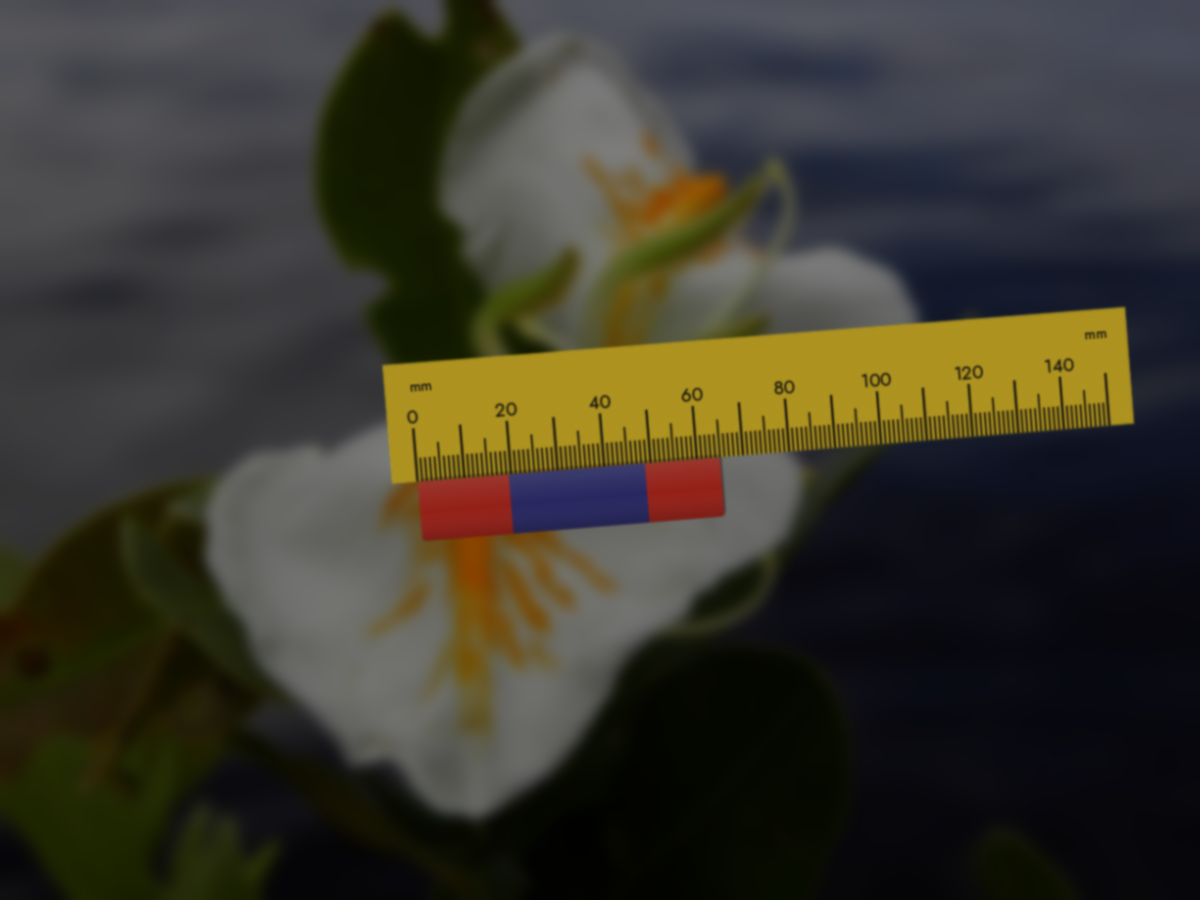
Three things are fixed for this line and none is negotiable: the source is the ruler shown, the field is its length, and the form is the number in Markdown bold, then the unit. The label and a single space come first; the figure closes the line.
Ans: **65** mm
